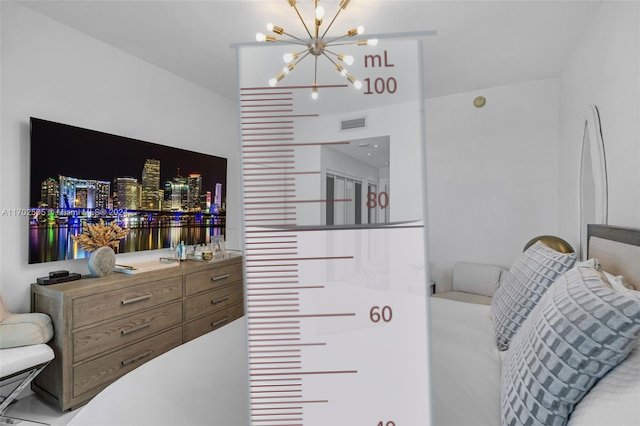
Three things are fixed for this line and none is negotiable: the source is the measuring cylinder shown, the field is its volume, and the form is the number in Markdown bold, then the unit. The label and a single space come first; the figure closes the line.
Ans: **75** mL
